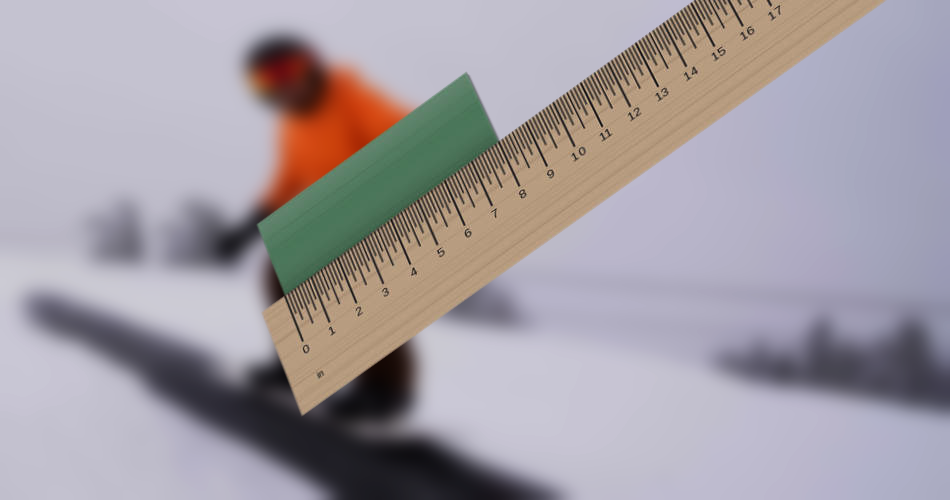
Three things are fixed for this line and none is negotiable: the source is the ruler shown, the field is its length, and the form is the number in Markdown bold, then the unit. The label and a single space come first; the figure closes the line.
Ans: **8** in
